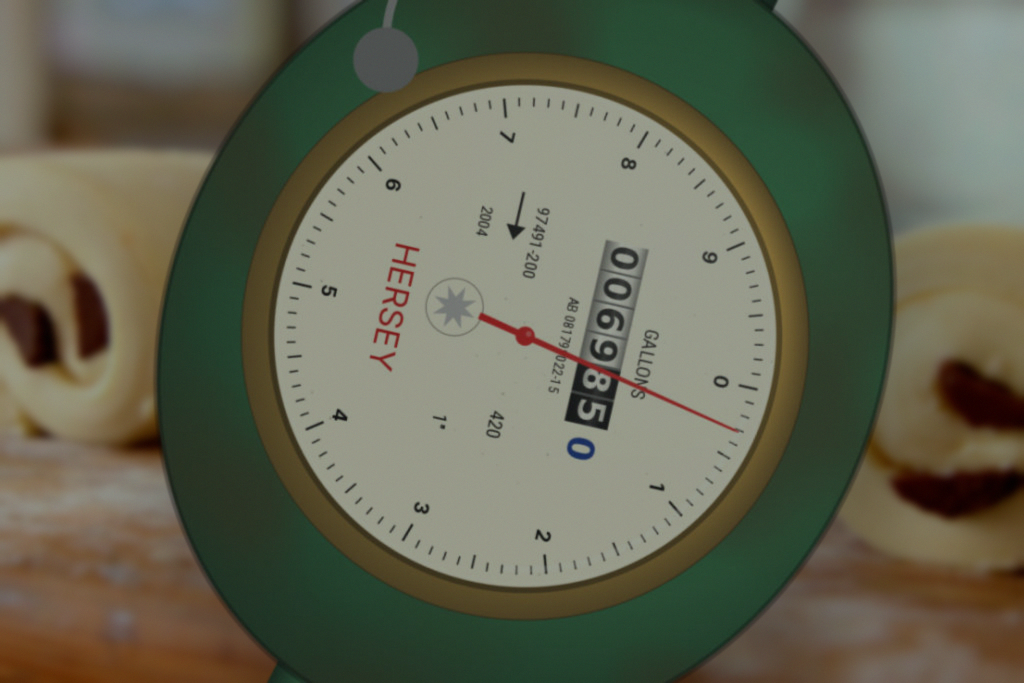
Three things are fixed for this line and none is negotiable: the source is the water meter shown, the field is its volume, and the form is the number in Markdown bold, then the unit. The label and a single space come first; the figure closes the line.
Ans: **69850.3** gal
